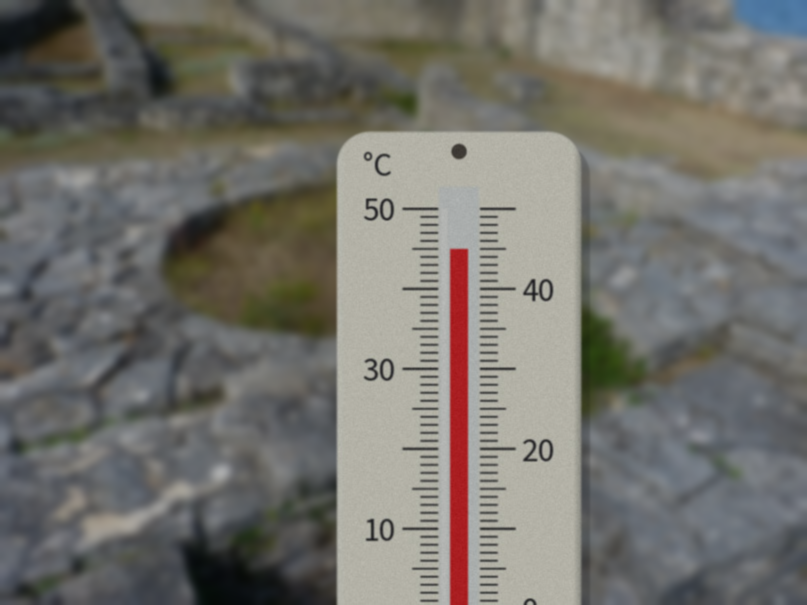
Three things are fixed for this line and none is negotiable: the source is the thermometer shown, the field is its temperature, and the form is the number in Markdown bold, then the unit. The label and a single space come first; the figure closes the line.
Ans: **45** °C
